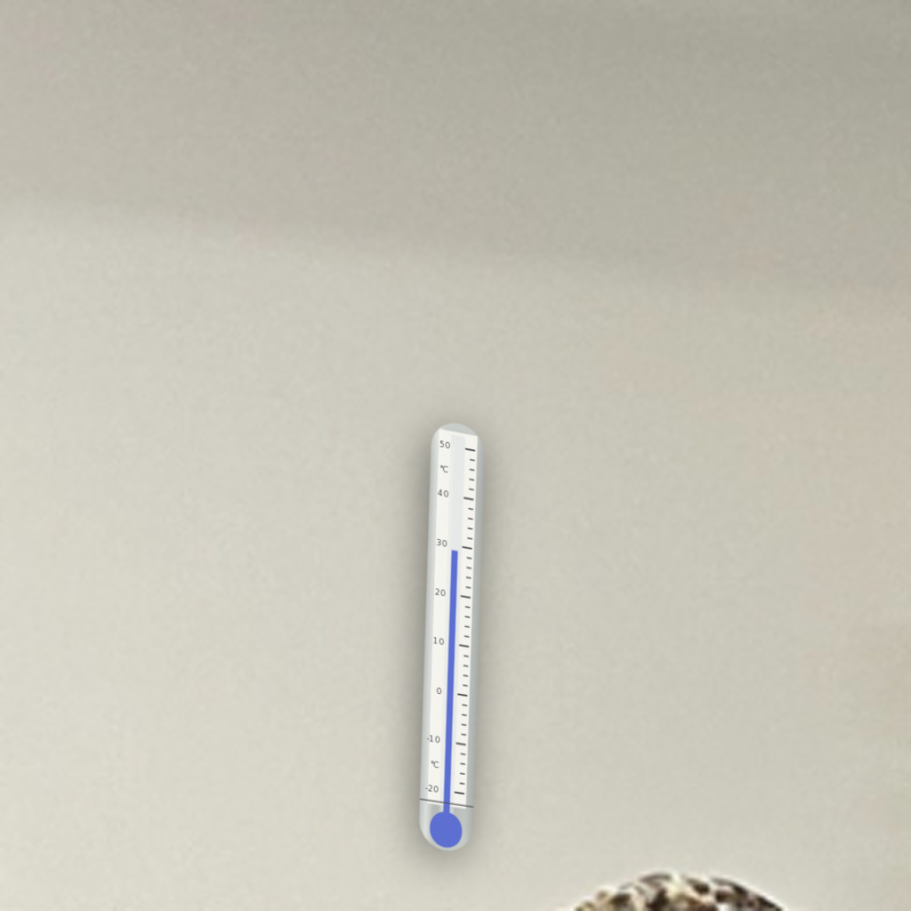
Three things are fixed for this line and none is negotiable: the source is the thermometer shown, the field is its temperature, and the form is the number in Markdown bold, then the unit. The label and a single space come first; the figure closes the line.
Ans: **29** °C
